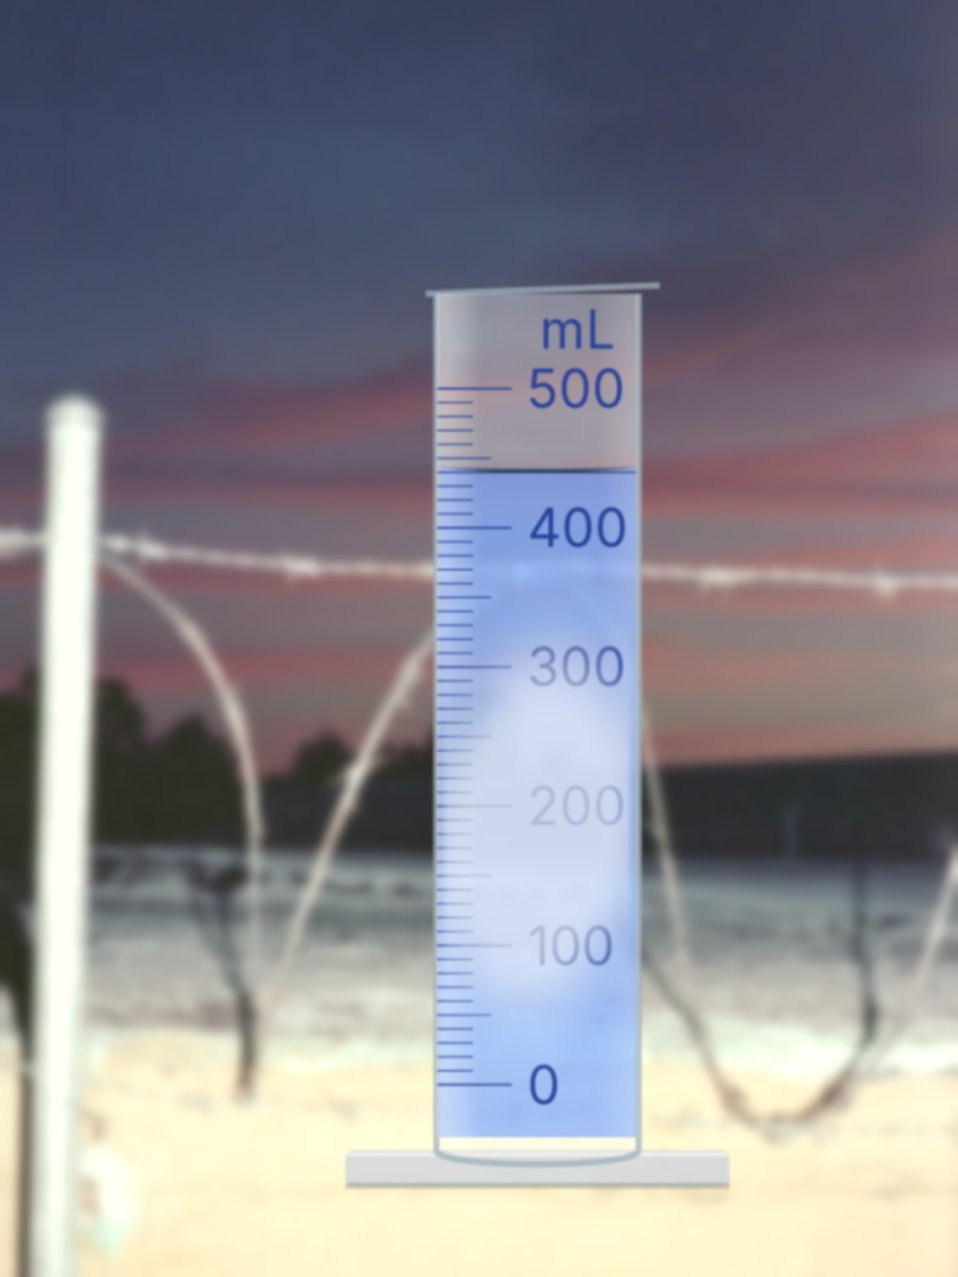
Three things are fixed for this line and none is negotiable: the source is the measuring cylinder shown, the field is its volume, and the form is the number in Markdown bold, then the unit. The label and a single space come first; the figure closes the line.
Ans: **440** mL
